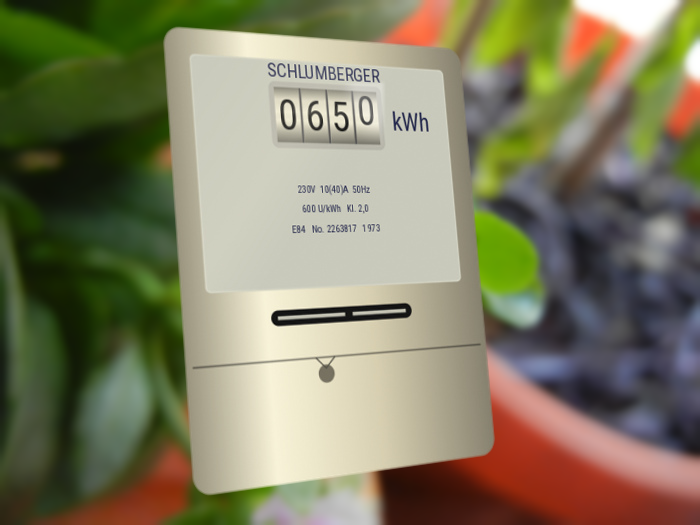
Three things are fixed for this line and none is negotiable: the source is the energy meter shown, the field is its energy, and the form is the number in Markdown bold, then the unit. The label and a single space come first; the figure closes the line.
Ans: **650** kWh
